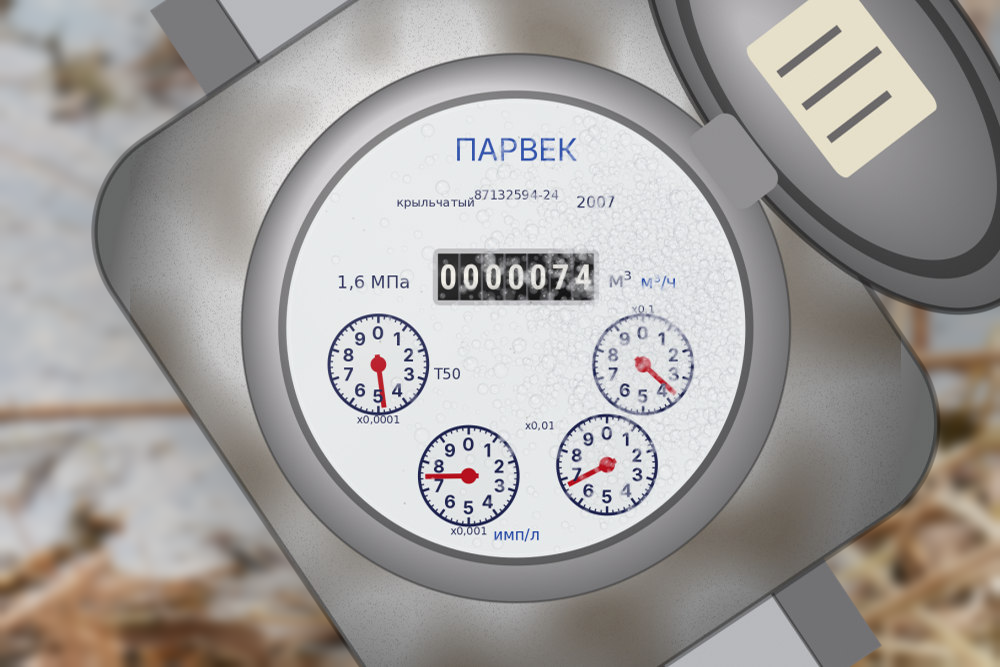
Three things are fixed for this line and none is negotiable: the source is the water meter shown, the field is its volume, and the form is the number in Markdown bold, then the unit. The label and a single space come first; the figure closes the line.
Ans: **74.3674** m³
